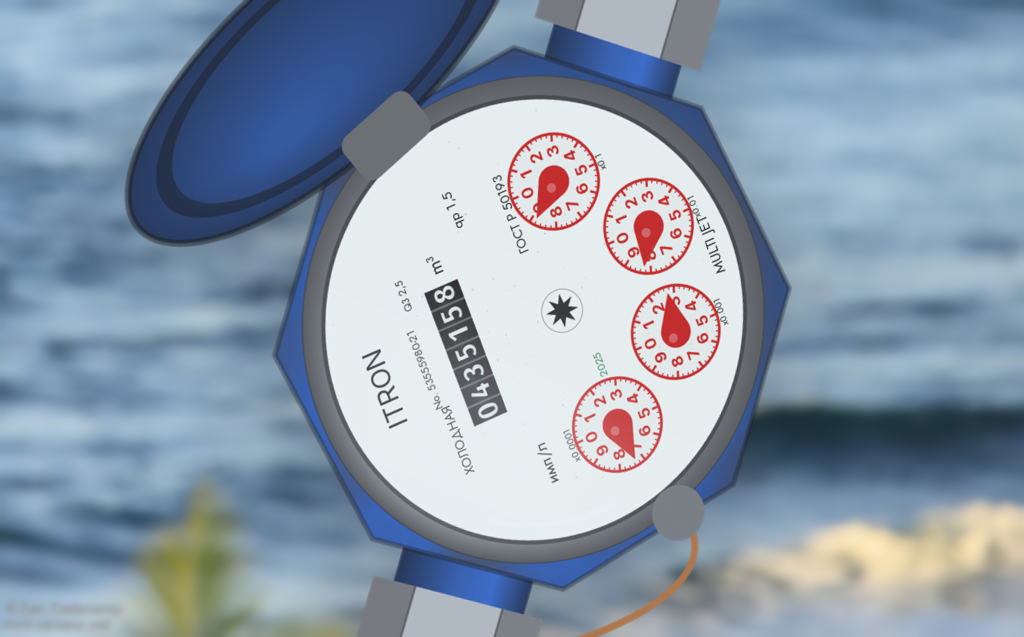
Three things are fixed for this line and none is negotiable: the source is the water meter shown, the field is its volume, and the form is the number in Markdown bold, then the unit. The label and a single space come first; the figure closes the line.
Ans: **435158.8827** m³
